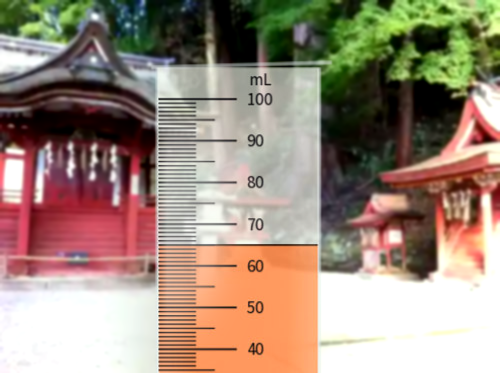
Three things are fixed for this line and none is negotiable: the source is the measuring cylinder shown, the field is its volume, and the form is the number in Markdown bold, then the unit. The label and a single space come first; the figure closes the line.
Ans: **65** mL
